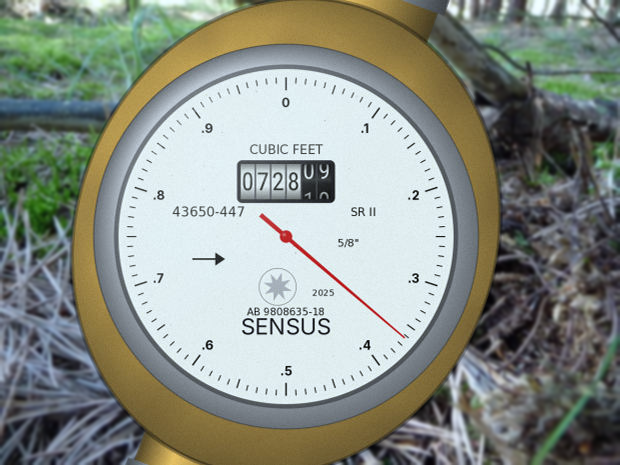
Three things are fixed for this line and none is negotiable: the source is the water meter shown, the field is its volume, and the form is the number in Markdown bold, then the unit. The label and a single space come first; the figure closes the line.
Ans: **72809.36** ft³
